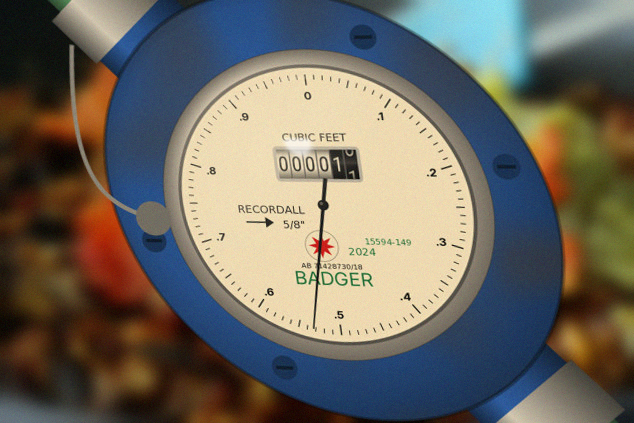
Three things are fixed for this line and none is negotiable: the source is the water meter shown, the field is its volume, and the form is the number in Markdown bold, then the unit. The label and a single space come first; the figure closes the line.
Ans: **10.53** ft³
